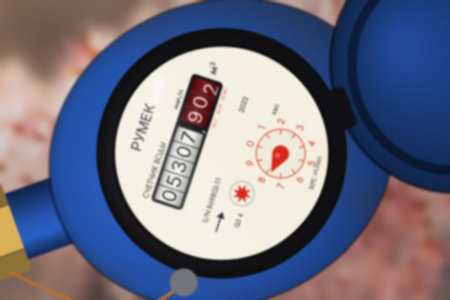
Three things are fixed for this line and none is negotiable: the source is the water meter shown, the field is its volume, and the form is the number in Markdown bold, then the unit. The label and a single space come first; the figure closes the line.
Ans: **5307.9017** m³
